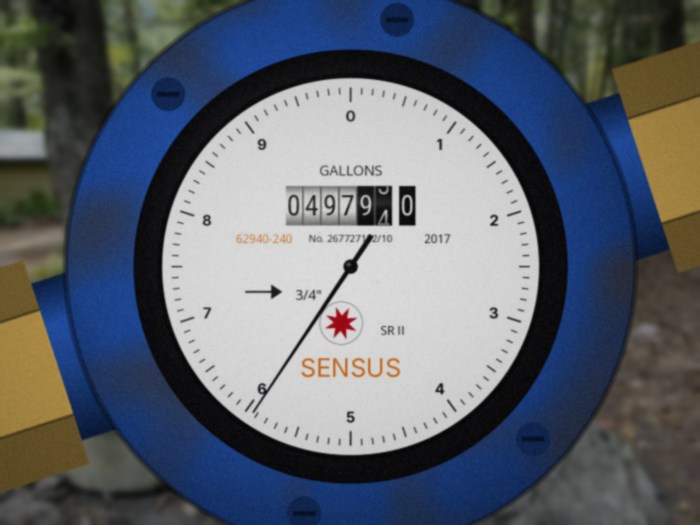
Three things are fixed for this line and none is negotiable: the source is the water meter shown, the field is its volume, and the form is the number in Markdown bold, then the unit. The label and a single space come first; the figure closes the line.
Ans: **497935.9** gal
